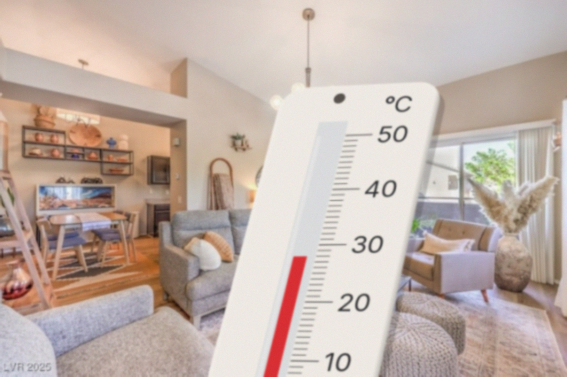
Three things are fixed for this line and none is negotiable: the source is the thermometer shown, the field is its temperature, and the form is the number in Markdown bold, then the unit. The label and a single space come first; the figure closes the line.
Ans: **28** °C
